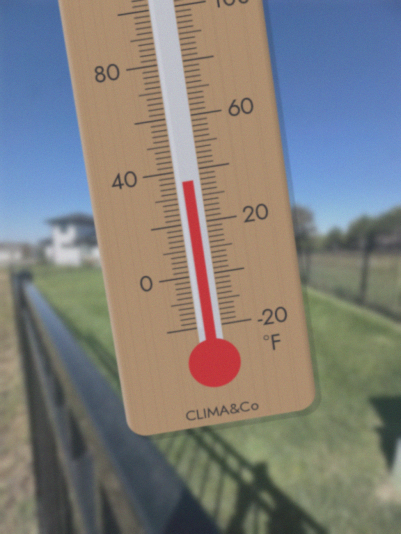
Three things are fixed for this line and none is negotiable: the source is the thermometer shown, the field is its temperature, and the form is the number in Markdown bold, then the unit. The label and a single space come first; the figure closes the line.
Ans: **36** °F
